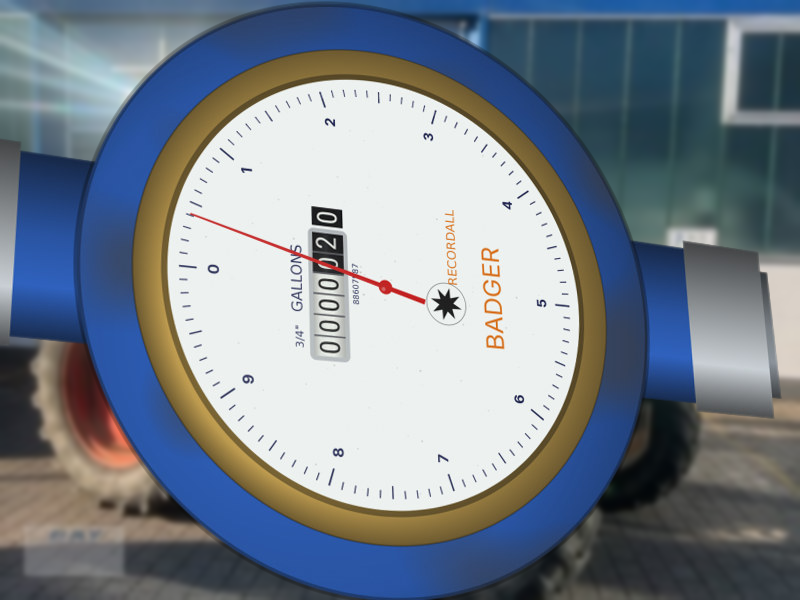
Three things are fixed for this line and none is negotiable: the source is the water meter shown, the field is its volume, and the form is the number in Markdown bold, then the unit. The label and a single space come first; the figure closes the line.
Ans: **20.4** gal
